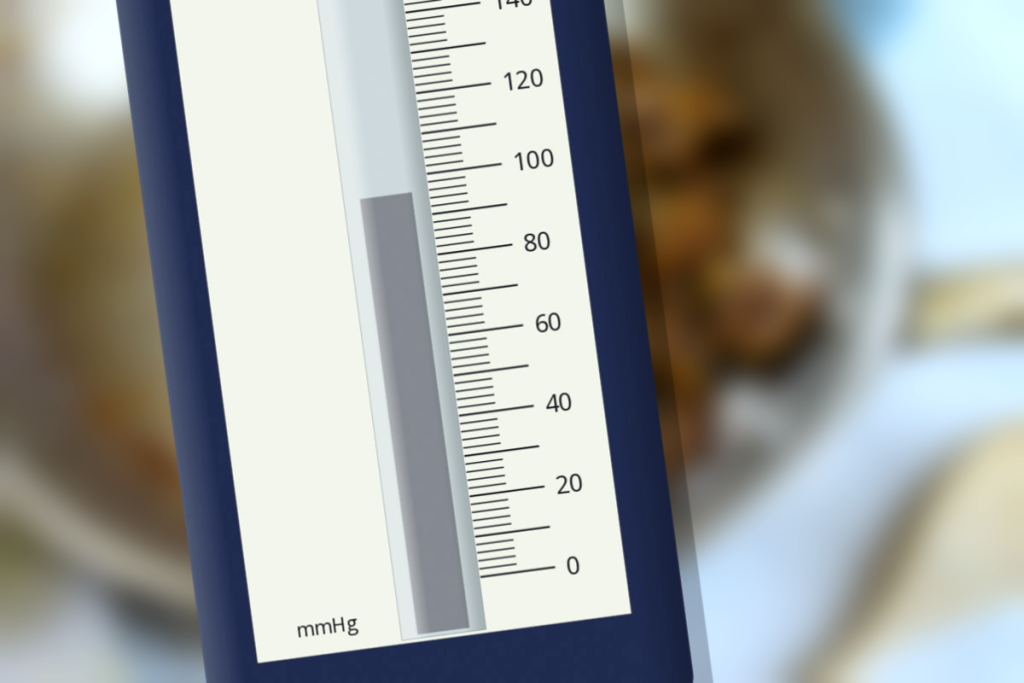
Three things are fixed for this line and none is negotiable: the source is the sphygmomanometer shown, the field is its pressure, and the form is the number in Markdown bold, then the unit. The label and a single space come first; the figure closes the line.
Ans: **96** mmHg
